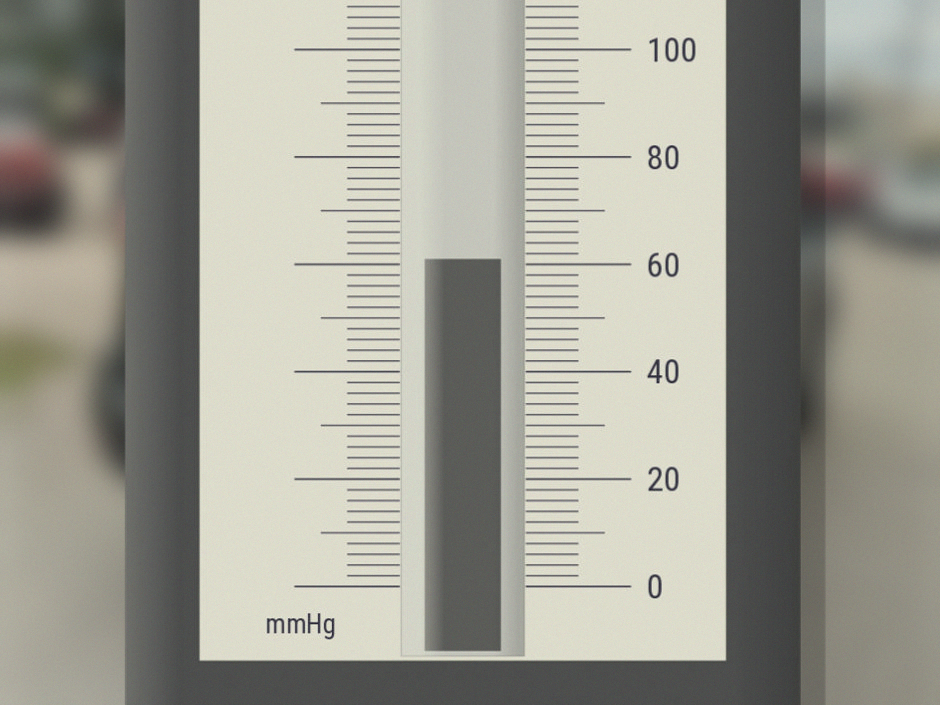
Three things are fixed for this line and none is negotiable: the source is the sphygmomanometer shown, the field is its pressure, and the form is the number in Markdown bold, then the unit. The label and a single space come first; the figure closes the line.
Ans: **61** mmHg
